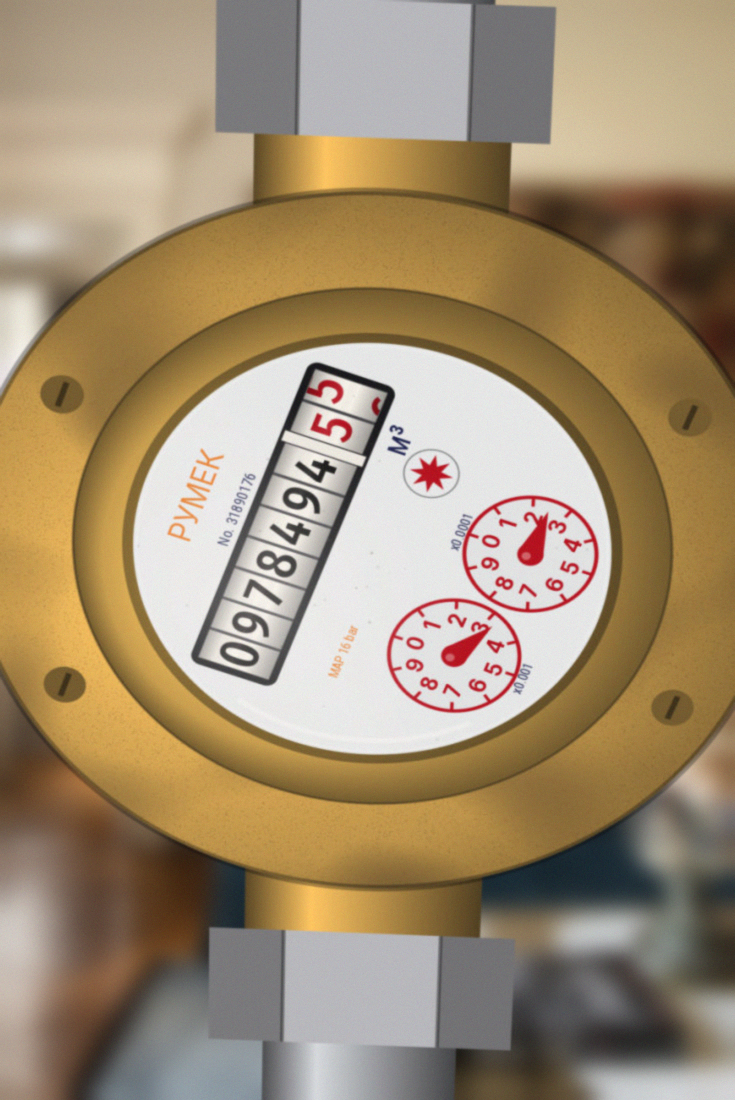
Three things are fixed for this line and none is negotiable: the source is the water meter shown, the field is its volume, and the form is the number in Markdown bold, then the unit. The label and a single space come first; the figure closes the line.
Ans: **978494.5532** m³
